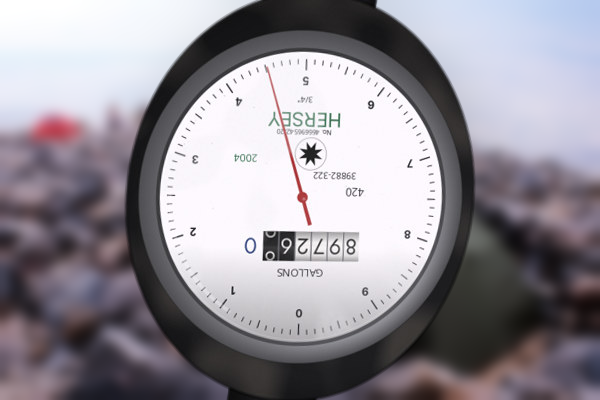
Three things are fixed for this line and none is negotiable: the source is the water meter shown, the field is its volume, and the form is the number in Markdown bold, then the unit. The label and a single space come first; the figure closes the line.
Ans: **8972684.5** gal
